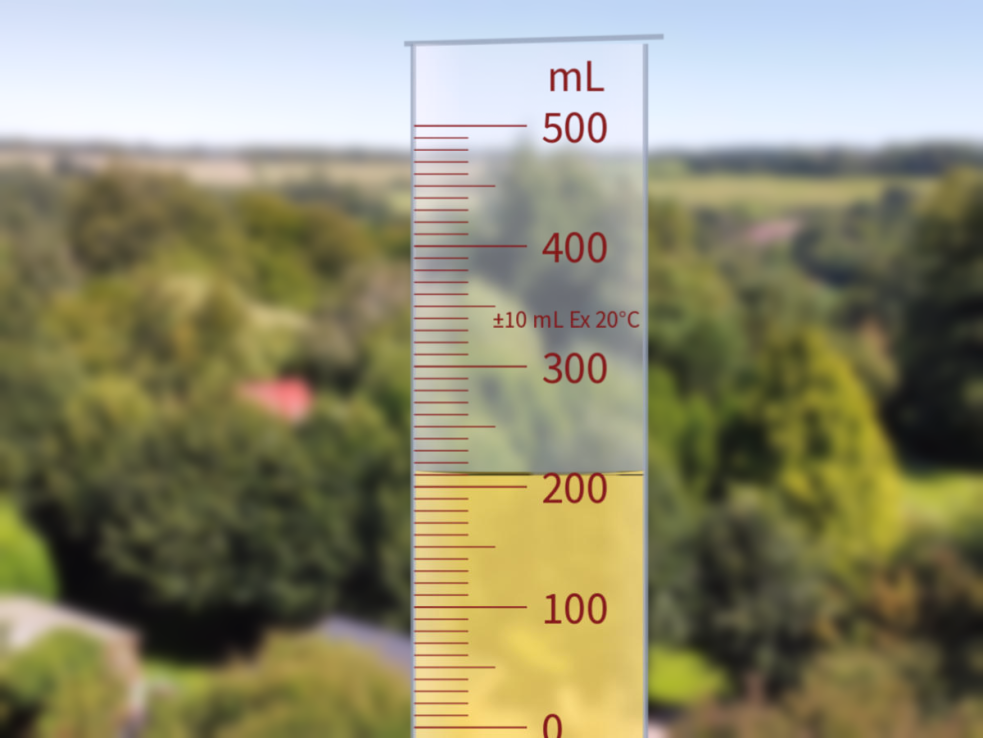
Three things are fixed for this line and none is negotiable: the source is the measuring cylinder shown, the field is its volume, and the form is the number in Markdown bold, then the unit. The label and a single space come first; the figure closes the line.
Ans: **210** mL
